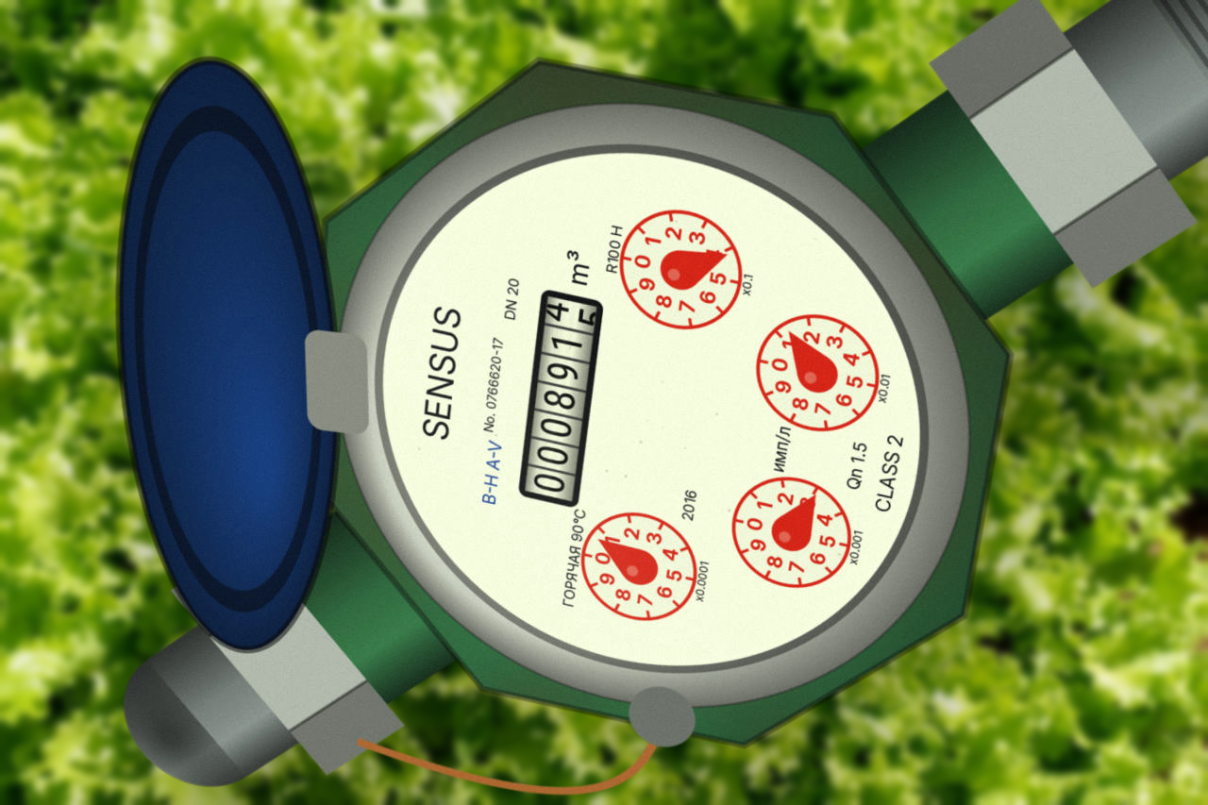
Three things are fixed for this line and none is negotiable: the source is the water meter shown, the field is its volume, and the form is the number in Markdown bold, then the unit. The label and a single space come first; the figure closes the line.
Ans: **8914.4130** m³
